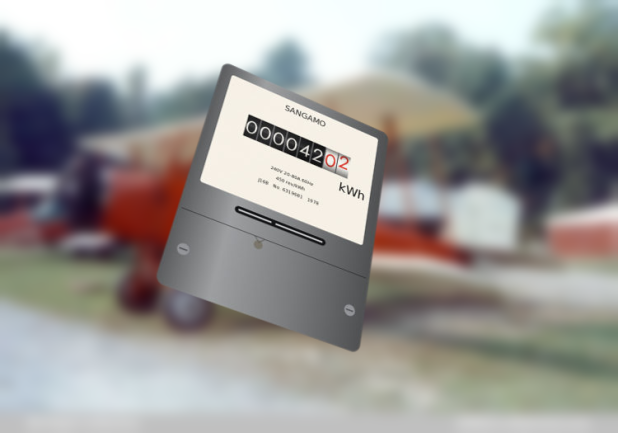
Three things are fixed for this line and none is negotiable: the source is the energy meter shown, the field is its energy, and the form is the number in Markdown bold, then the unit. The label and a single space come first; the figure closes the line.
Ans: **42.02** kWh
